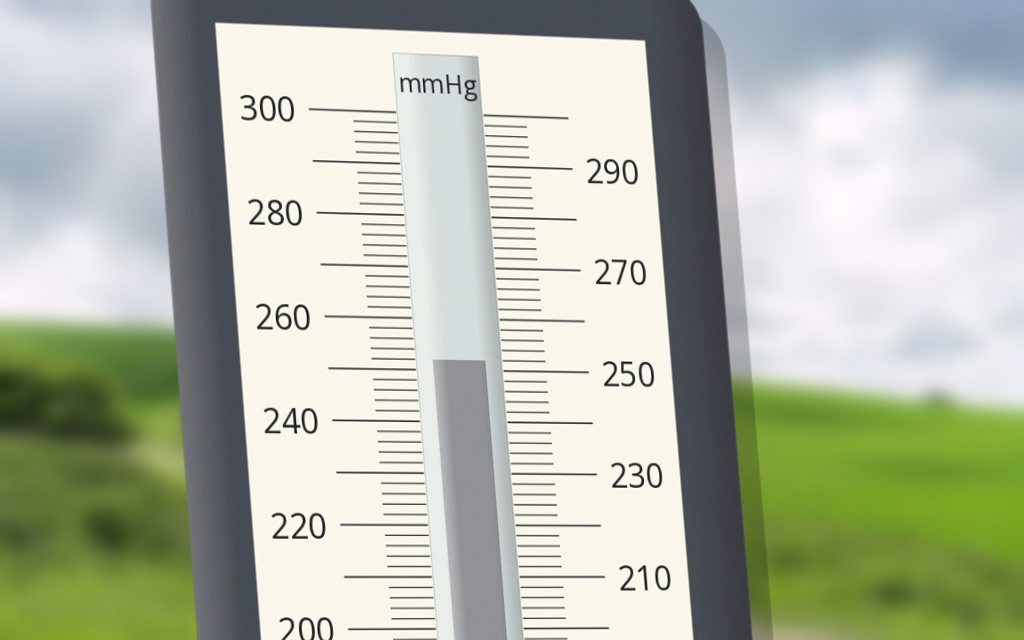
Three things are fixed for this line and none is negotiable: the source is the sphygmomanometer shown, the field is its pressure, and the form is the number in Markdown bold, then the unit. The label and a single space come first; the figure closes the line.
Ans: **252** mmHg
